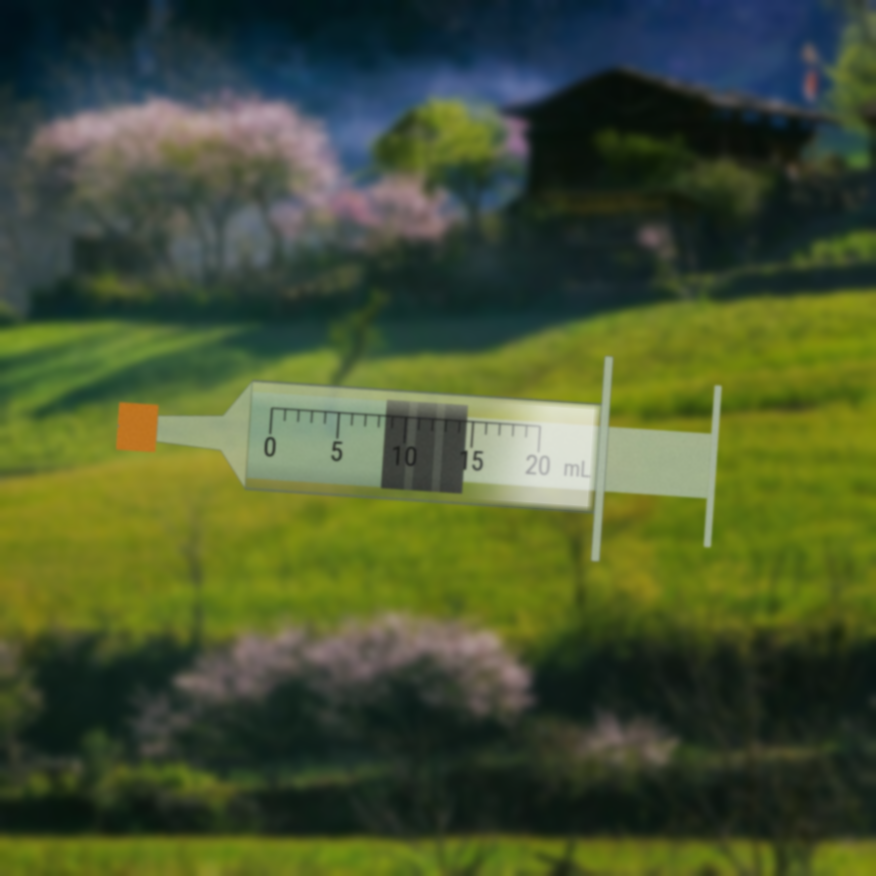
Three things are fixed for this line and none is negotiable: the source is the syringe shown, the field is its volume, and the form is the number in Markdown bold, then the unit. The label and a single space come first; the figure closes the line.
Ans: **8.5** mL
